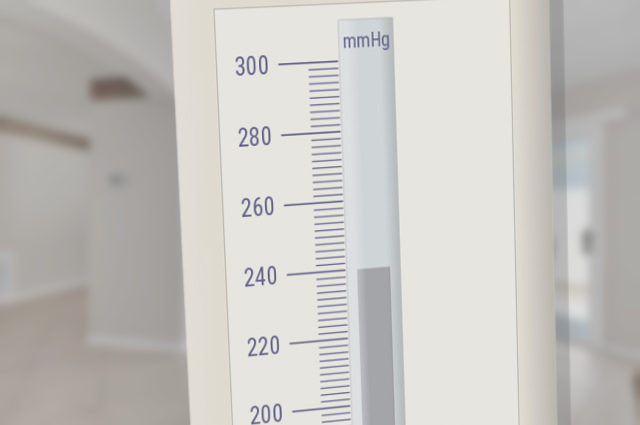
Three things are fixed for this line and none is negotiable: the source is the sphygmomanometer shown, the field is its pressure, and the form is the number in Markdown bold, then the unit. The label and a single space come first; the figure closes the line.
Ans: **240** mmHg
